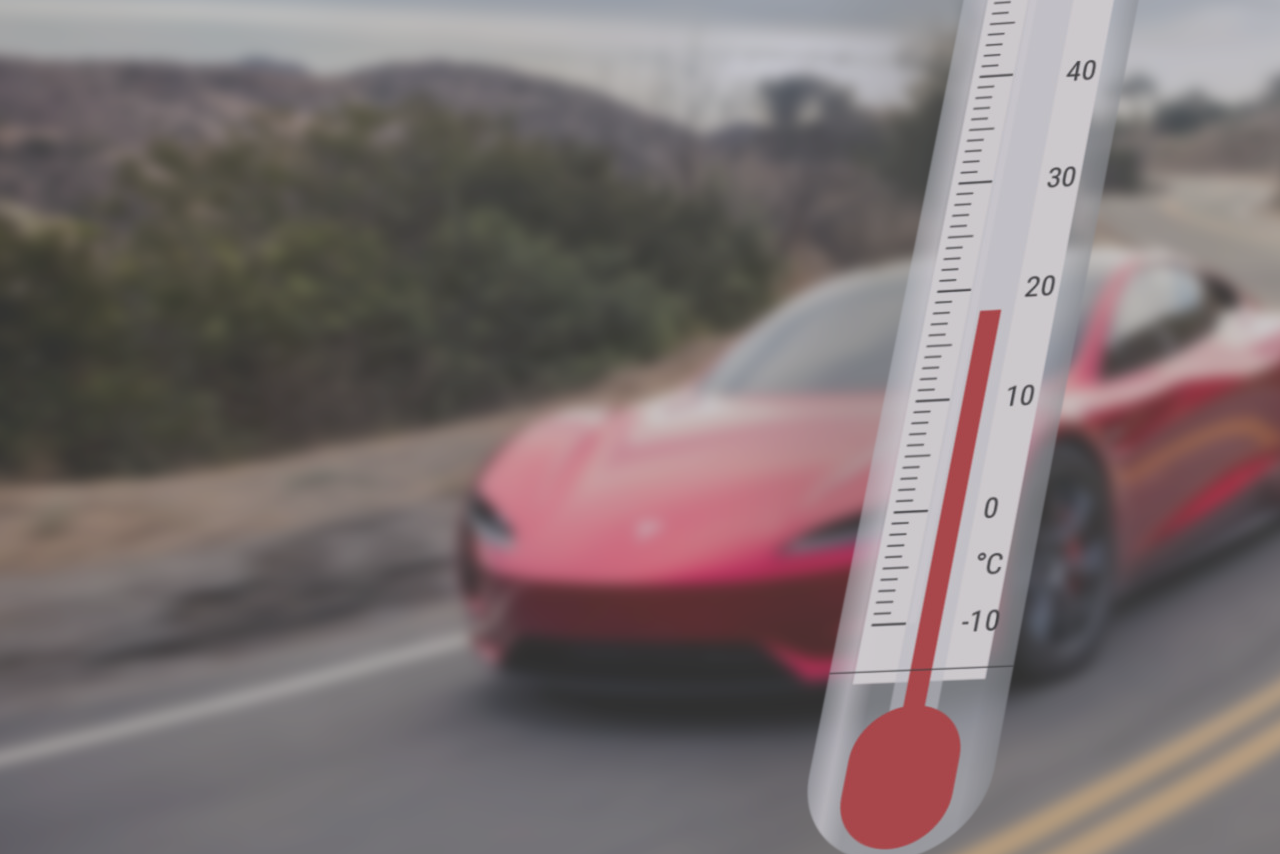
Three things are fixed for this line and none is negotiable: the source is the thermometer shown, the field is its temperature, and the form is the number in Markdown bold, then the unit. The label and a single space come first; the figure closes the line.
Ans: **18** °C
